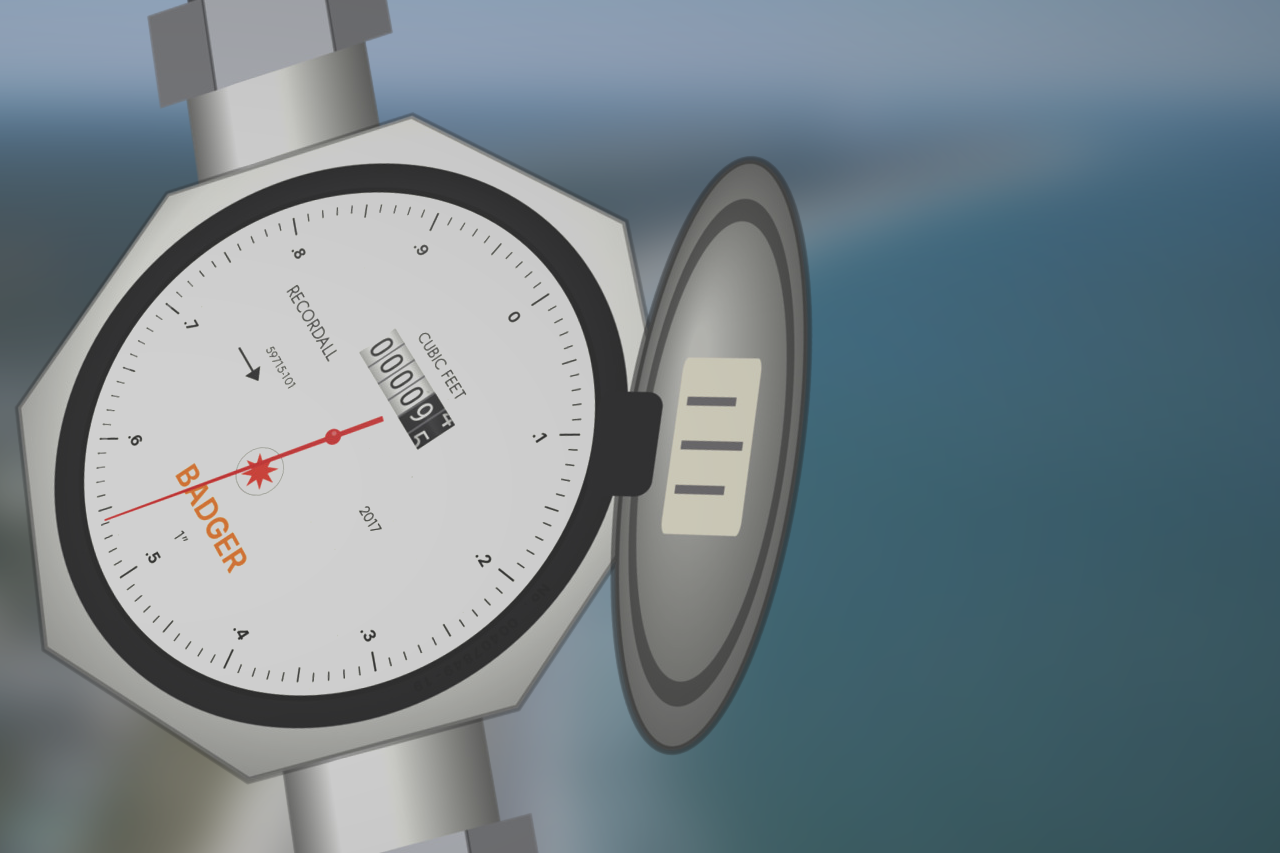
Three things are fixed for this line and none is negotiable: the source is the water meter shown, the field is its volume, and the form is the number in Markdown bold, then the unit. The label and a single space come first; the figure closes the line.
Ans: **94.54** ft³
